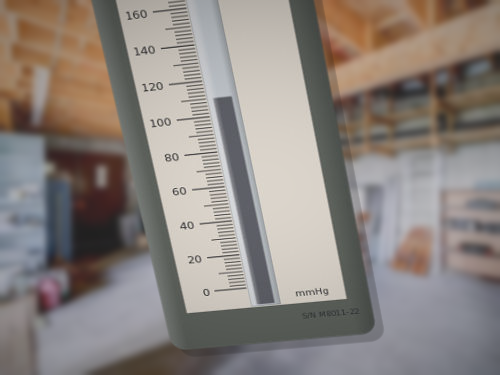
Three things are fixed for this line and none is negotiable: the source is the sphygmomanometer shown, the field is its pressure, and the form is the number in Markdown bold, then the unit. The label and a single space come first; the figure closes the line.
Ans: **110** mmHg
